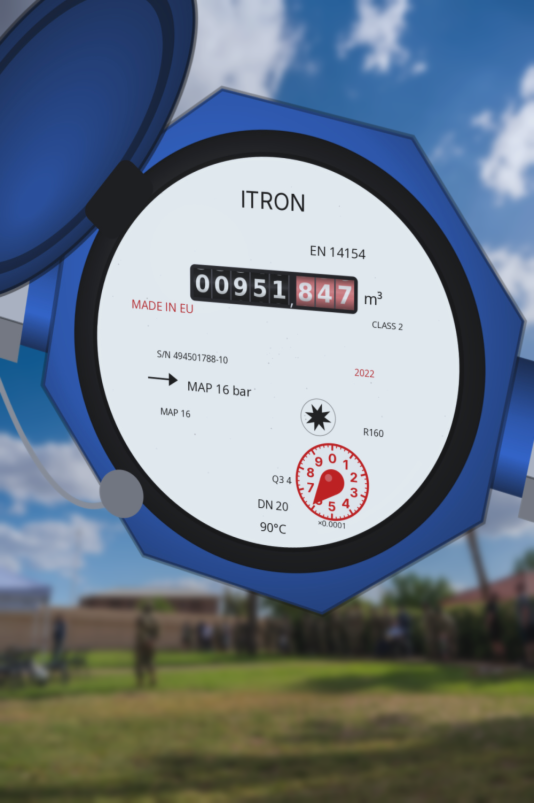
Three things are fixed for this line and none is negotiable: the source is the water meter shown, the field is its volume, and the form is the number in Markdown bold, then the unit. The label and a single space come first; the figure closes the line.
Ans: **951.8476** m³
